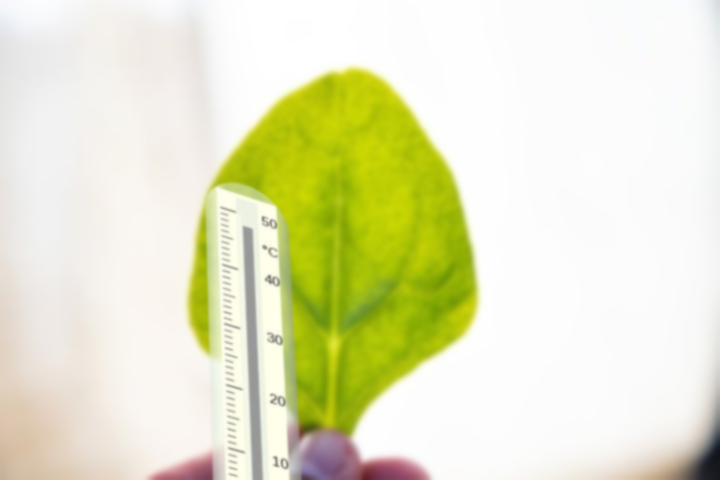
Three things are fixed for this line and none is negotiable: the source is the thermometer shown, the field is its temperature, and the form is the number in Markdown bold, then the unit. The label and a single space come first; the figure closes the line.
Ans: **48** °C
